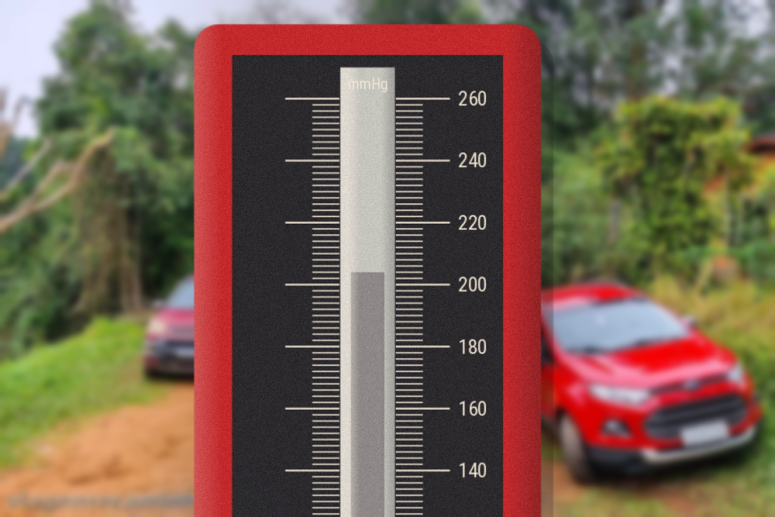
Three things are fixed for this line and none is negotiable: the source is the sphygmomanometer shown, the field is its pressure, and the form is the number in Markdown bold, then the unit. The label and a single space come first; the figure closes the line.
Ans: **204** mmHg
